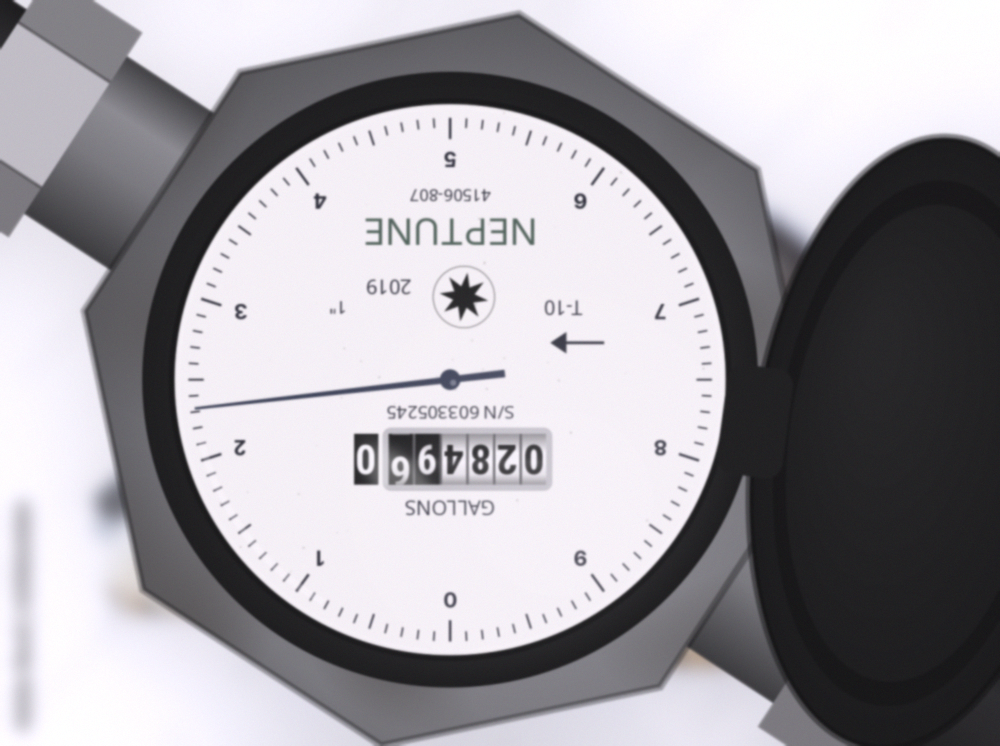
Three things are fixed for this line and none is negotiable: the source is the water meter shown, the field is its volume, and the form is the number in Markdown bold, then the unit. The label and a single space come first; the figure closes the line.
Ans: **284962.3** gal
